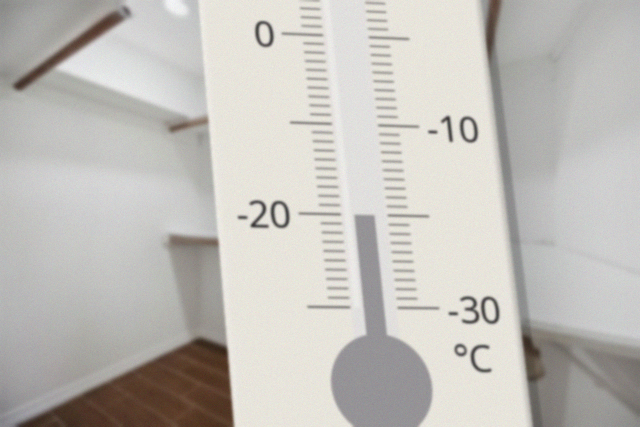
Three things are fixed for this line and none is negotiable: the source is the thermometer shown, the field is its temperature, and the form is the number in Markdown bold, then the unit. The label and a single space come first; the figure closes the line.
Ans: **-20** °C
